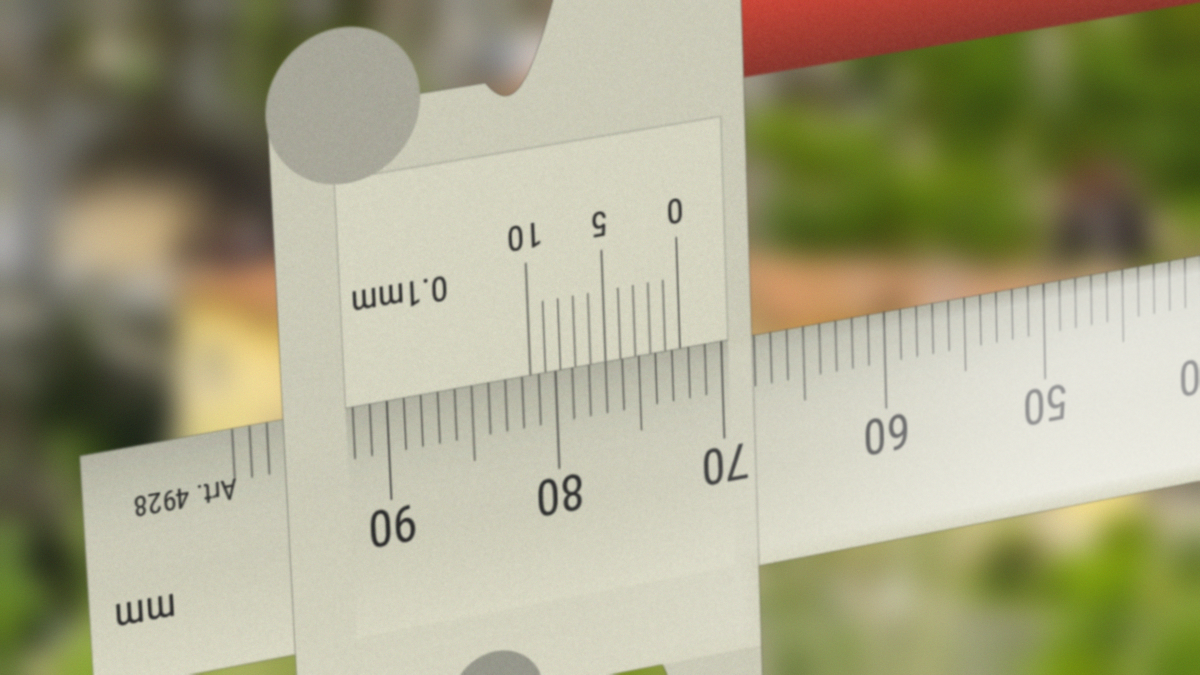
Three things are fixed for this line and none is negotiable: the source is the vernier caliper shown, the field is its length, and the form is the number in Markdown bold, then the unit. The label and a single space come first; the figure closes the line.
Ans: **72.5** mm
